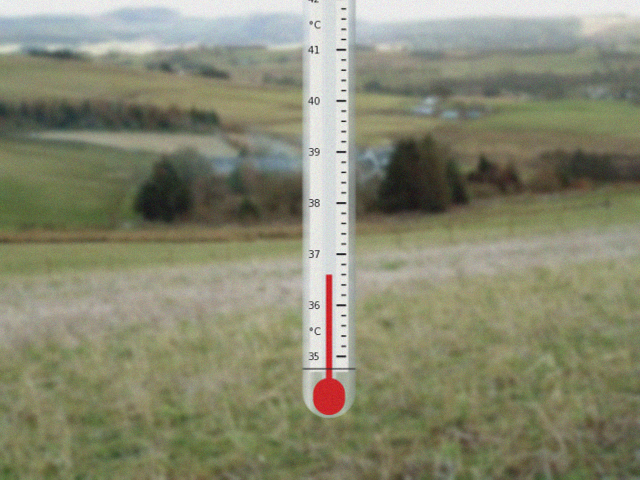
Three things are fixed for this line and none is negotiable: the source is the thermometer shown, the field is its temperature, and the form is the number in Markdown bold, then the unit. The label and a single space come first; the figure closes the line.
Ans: **36.6** °C
